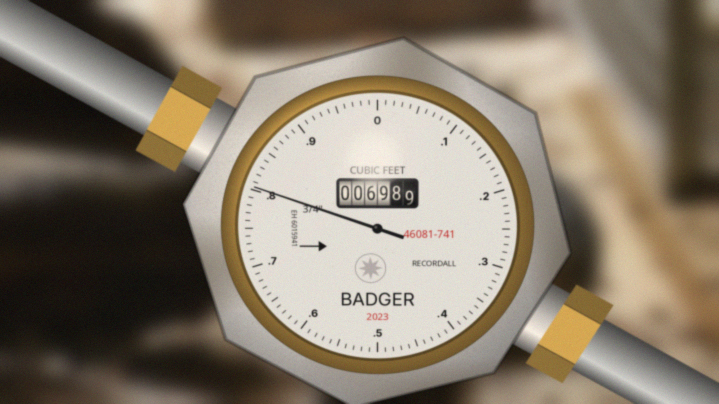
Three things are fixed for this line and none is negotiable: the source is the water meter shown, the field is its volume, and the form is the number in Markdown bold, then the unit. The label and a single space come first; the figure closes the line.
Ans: **6988.80** ft³
